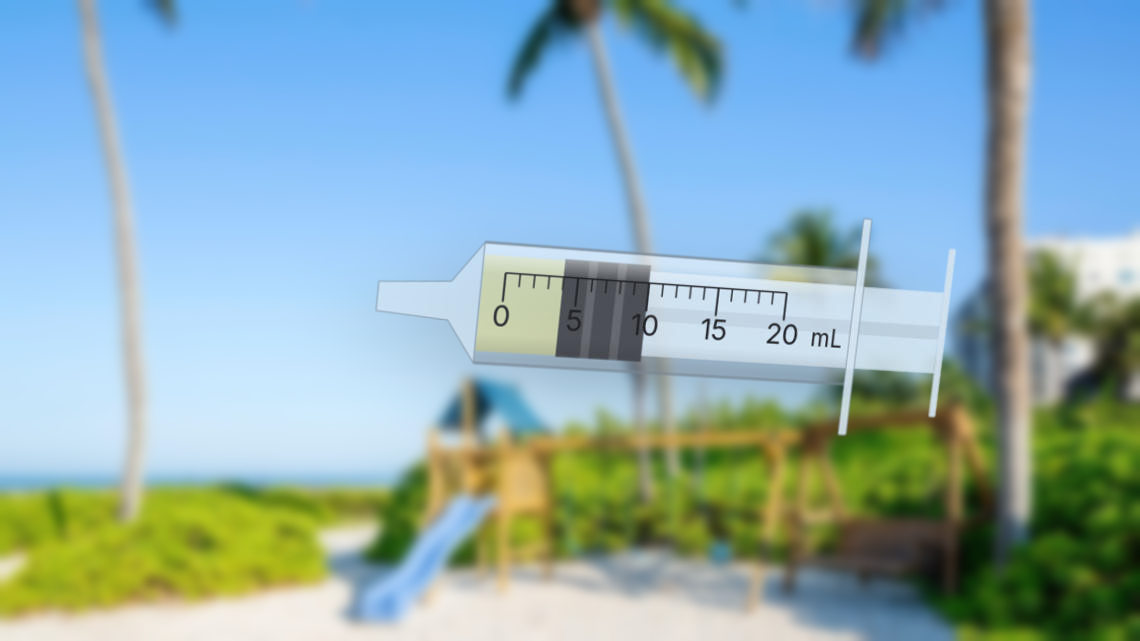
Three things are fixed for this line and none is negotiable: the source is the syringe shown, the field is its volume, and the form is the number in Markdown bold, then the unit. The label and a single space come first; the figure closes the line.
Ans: **4** mL
